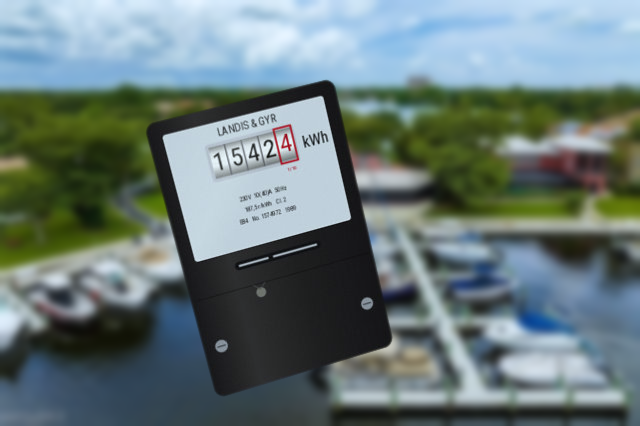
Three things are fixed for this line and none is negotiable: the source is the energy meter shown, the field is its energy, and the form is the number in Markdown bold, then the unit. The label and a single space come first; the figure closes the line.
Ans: **1542.4** kWh
